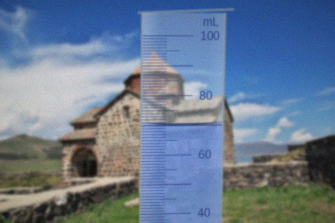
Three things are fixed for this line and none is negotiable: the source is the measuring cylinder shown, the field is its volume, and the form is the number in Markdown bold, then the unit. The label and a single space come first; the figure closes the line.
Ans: **70** mL
